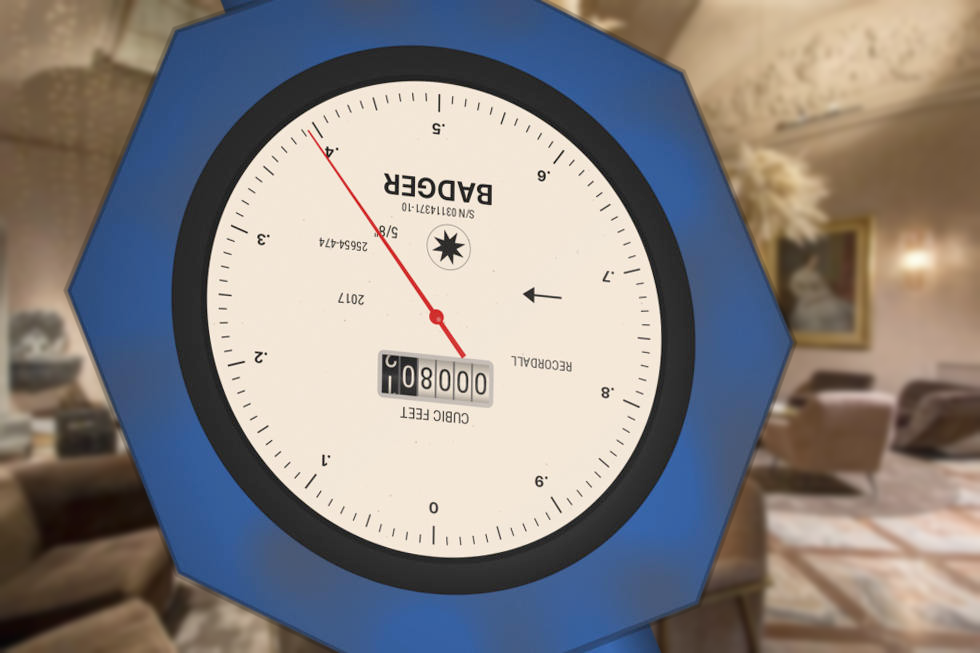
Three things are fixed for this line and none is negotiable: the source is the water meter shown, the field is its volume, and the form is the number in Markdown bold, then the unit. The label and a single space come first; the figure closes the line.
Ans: **801.39** ft³
